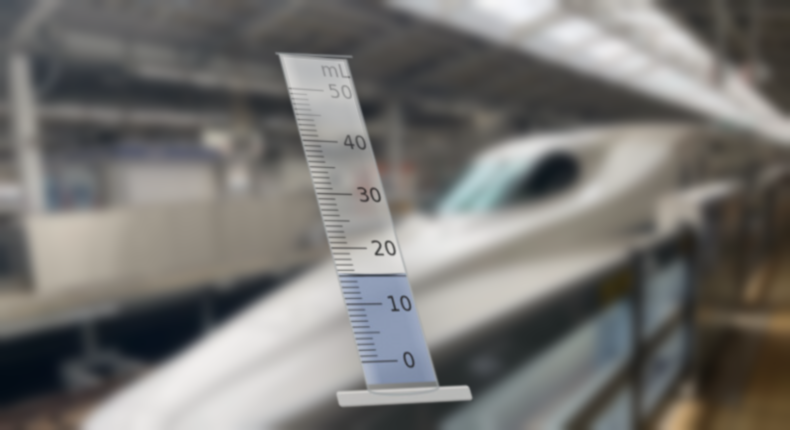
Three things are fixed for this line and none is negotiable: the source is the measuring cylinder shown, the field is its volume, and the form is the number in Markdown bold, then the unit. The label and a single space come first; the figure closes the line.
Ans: **15** mL
